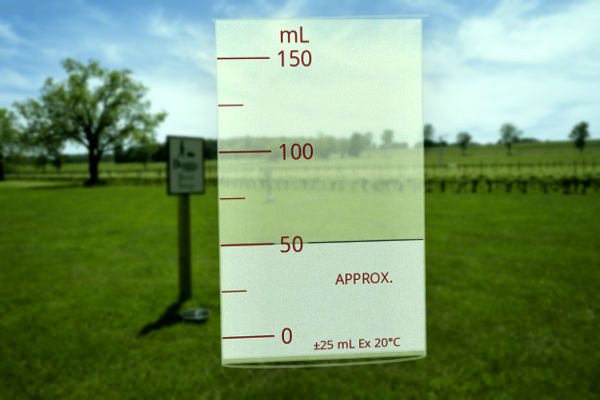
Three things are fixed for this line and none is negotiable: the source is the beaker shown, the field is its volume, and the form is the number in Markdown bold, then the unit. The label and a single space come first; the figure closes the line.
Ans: **50** mL
